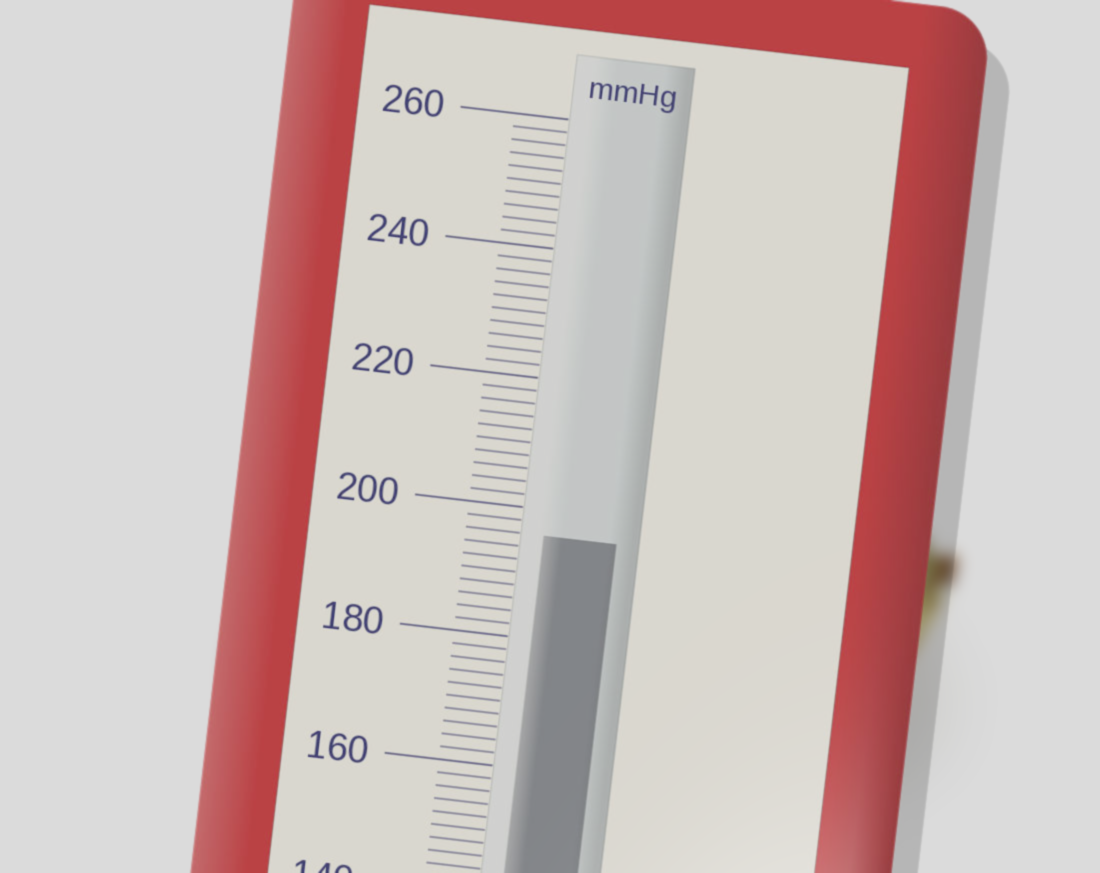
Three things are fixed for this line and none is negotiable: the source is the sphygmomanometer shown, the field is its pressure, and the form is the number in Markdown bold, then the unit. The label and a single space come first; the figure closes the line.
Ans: **196** mmHg
